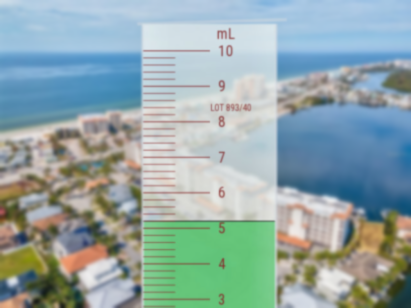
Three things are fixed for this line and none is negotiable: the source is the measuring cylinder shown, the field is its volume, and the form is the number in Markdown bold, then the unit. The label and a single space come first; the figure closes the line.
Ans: **5.2** mL
